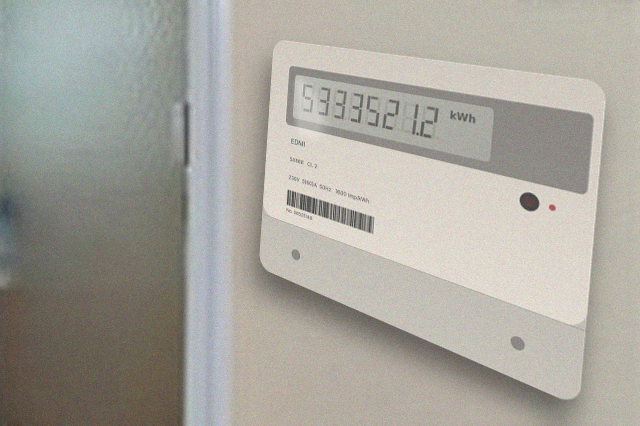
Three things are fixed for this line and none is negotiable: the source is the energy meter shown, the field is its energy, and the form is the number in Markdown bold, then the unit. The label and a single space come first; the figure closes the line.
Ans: **5333521.2** kWh
